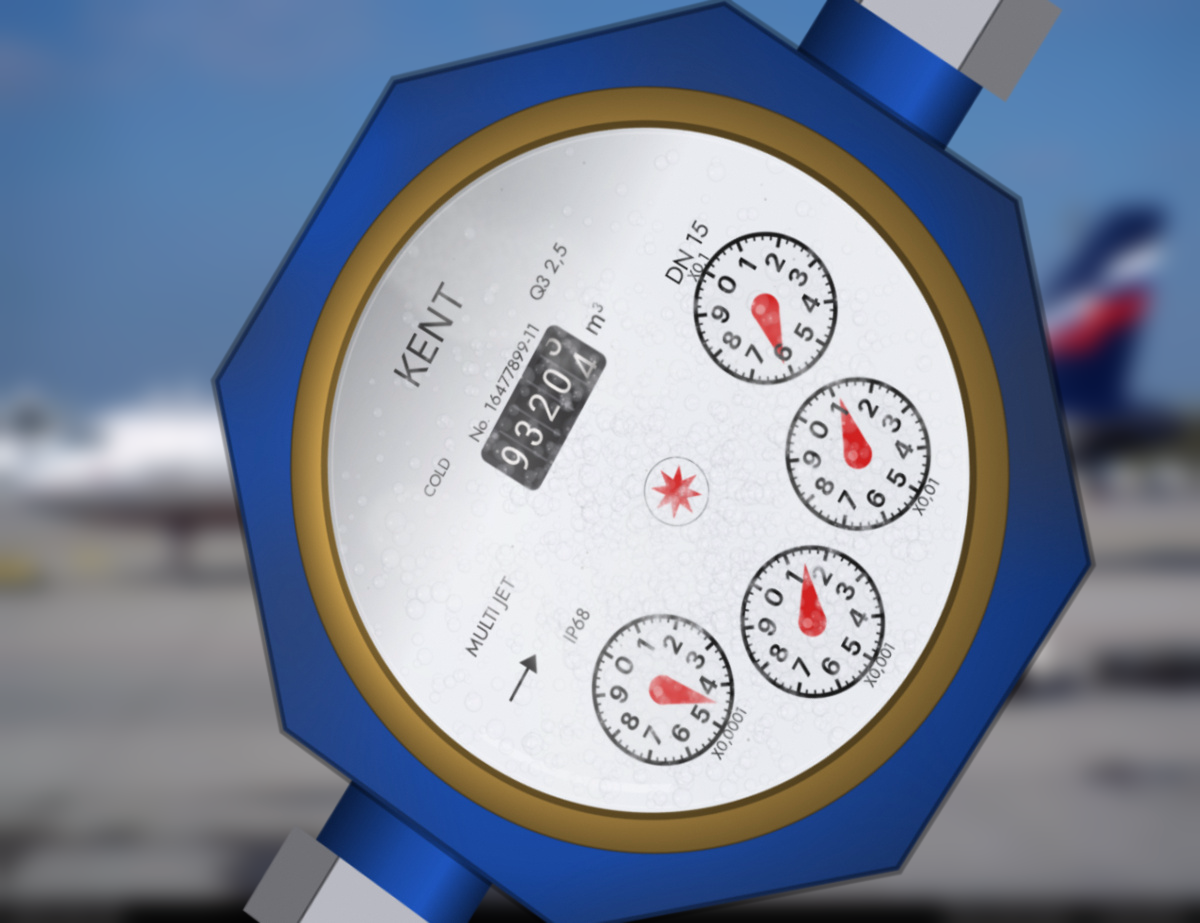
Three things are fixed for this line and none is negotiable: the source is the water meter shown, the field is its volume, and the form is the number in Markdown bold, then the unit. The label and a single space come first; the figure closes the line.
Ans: **93203.6114** m³
